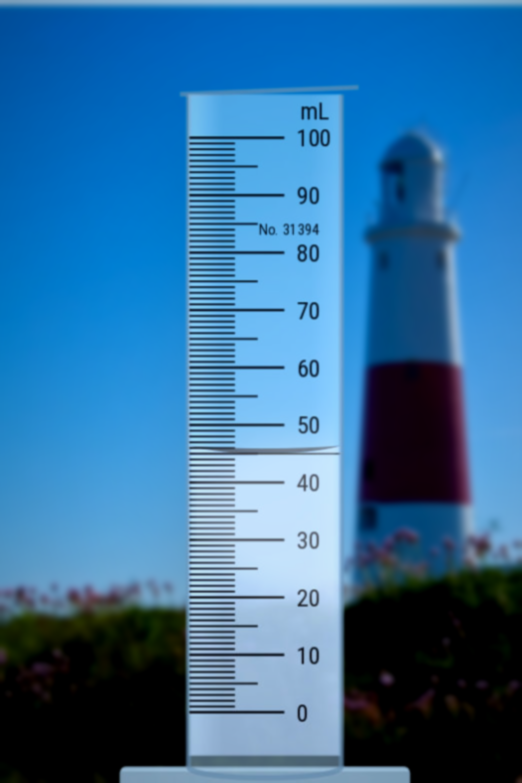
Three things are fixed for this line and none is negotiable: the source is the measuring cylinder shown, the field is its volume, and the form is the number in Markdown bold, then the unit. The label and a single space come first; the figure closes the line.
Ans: **45** mL
